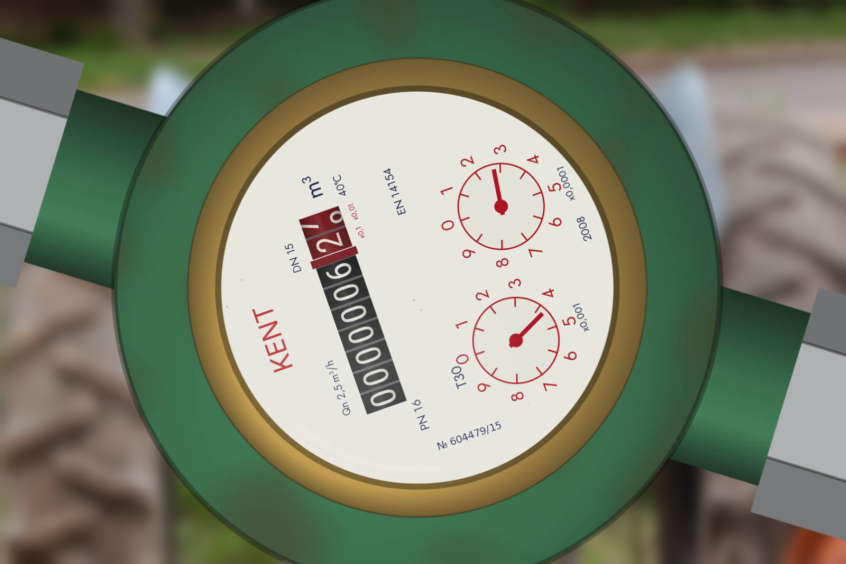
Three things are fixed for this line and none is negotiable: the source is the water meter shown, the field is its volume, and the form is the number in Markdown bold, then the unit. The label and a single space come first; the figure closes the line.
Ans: **6.2742** m³
